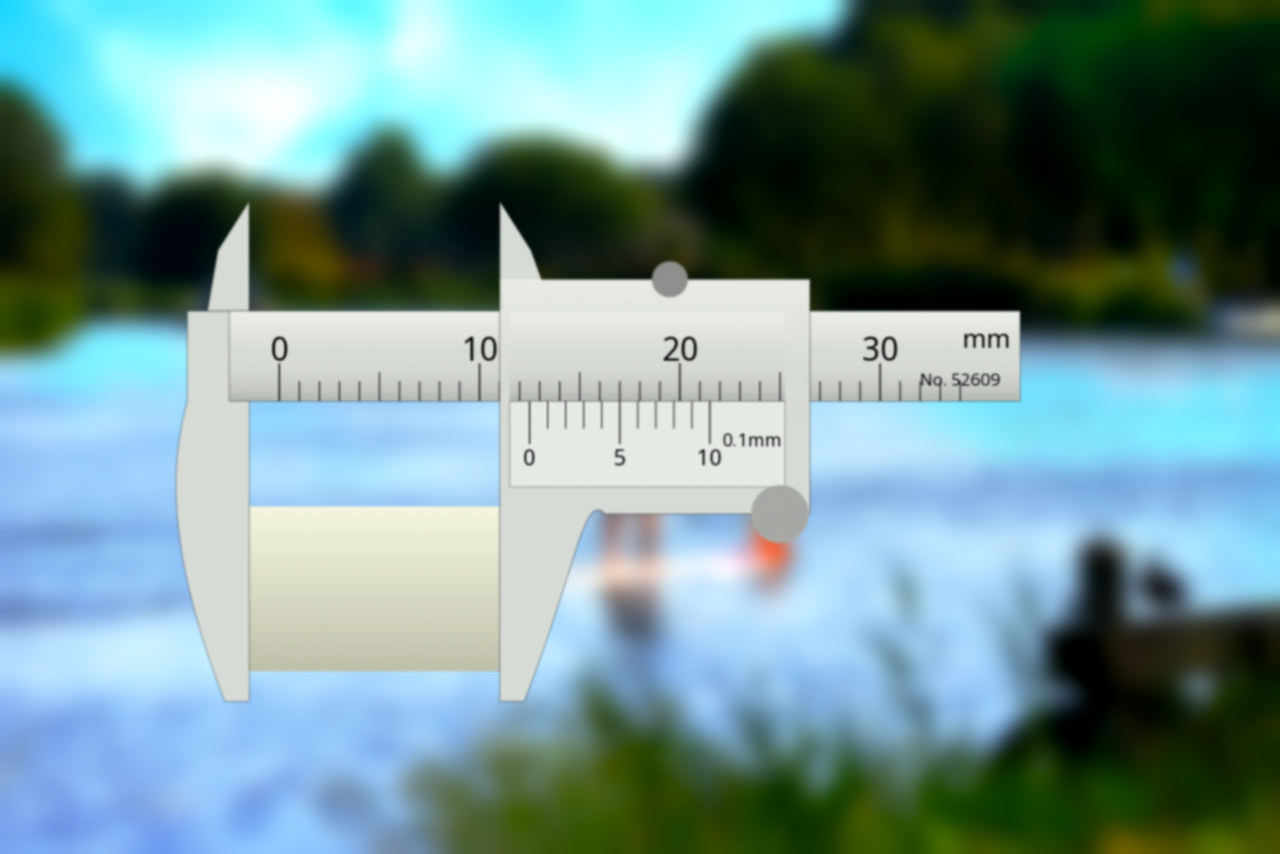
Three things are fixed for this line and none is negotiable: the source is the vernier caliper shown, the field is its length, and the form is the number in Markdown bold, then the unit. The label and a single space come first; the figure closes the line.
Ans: **12.5** mm
